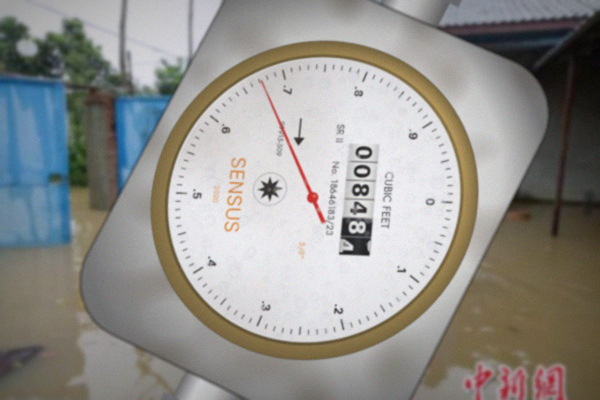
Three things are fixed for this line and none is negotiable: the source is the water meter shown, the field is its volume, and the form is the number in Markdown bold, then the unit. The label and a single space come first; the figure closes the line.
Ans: **8483.67** ft³
